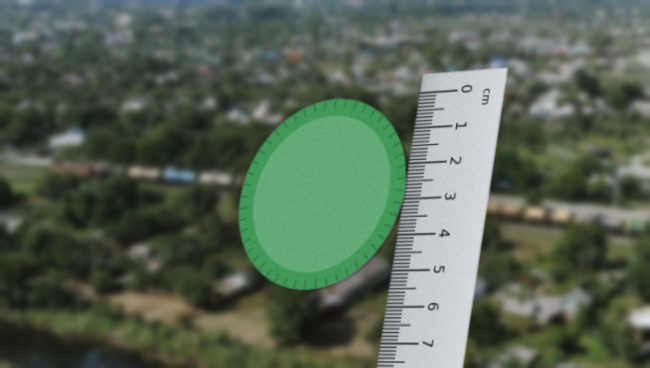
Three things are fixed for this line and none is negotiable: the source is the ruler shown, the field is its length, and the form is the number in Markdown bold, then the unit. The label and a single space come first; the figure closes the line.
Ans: **5.5** cm
